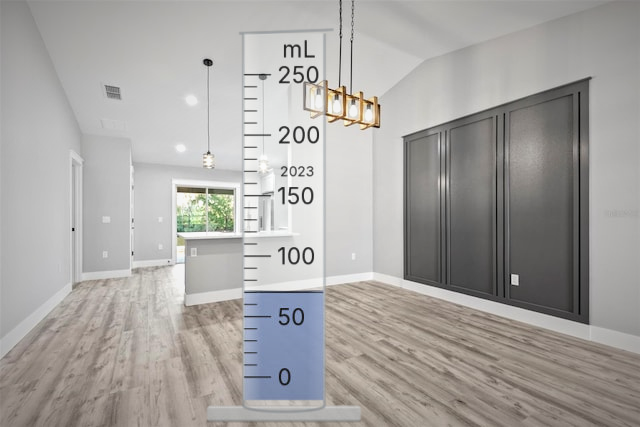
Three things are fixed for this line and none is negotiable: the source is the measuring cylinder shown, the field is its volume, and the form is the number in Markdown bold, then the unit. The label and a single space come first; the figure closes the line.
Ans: **70** mL
